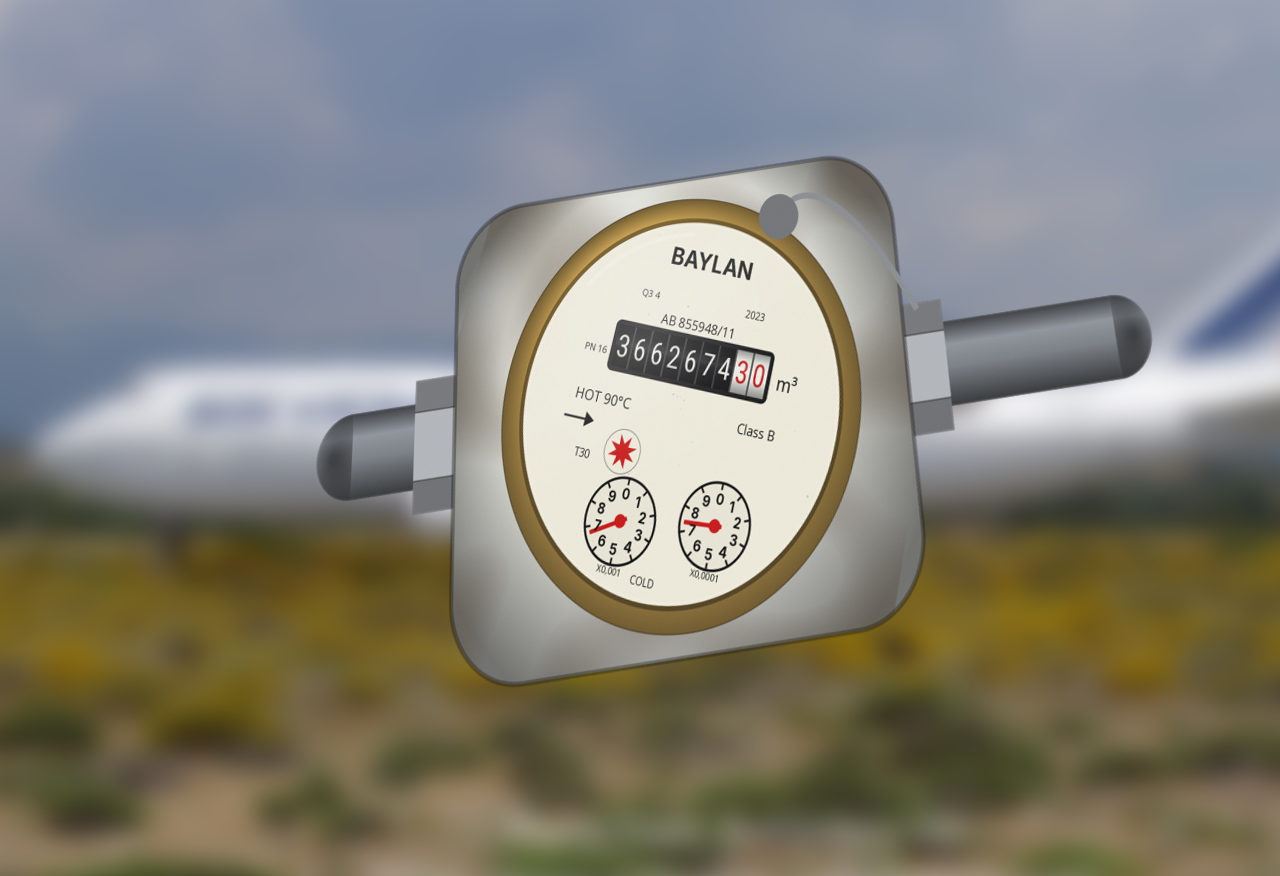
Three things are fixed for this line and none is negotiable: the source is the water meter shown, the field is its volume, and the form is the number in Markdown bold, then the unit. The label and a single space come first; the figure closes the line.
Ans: **3662674.3067** m³
